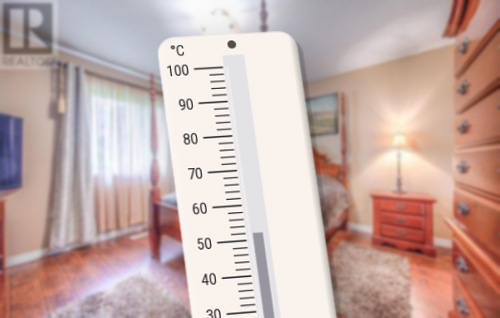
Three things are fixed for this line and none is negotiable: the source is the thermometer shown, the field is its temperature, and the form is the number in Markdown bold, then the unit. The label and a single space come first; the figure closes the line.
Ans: **52** °C
